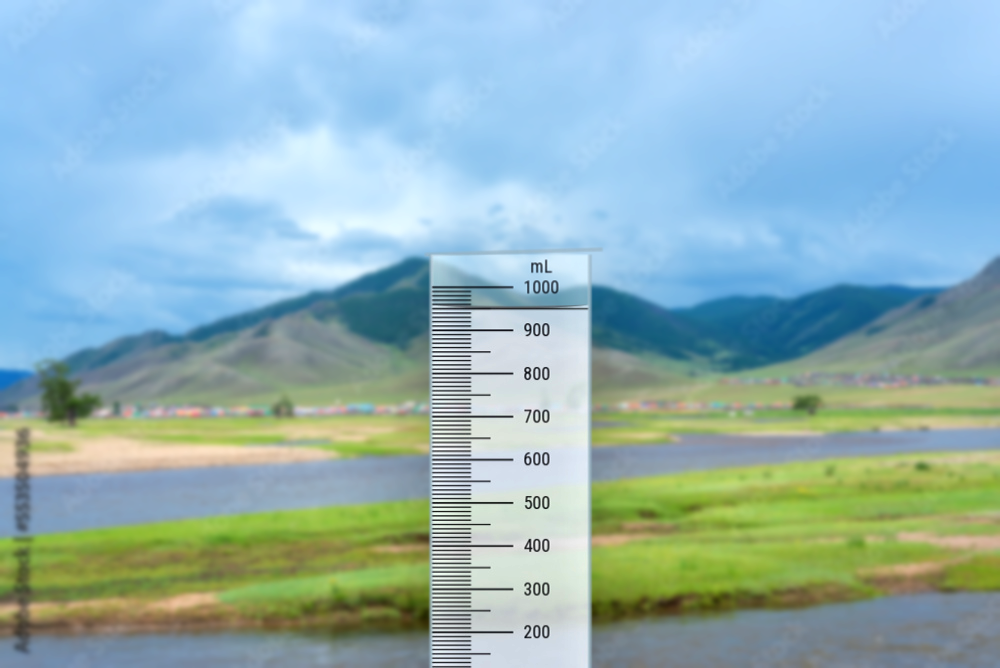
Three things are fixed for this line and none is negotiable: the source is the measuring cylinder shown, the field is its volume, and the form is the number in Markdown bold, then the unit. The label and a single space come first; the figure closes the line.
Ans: **950** mL
